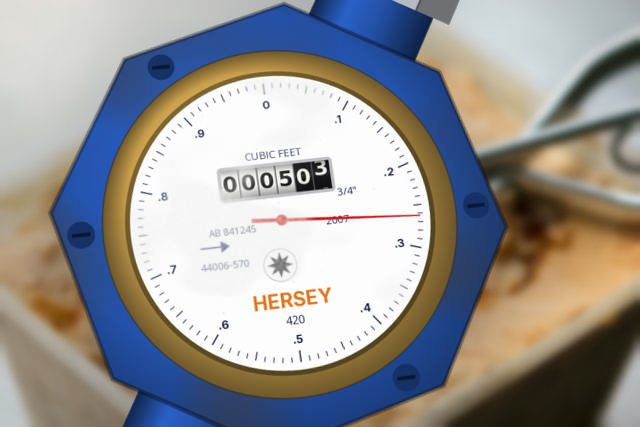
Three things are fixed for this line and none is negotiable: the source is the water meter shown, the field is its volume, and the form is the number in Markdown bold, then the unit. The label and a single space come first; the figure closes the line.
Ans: **503.26** ft³
